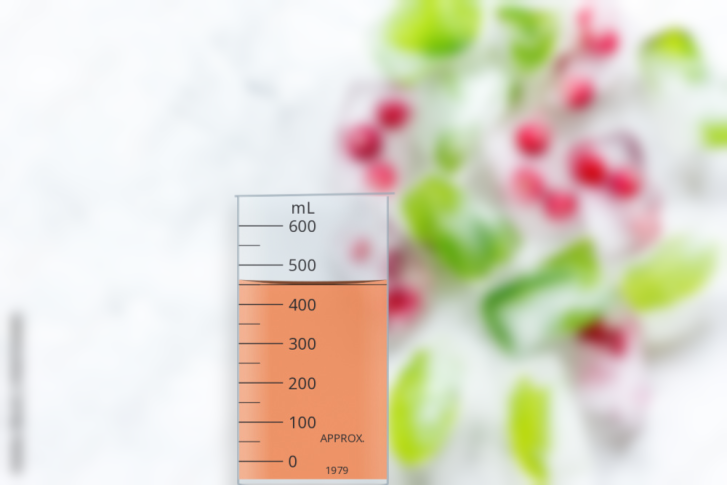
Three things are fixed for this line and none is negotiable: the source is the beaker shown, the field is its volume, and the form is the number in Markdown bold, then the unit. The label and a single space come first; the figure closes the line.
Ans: **450** mL
